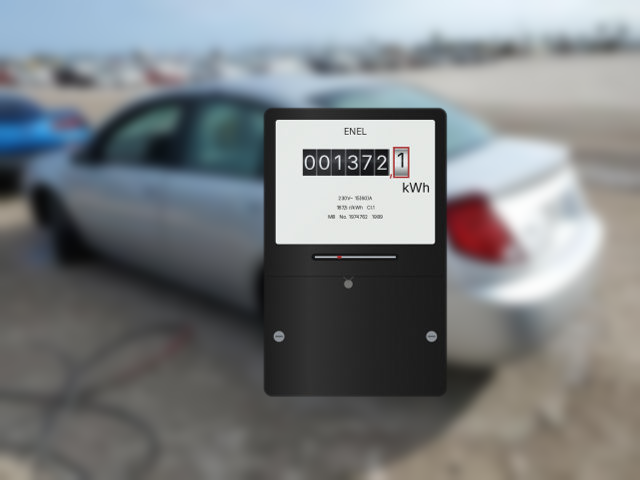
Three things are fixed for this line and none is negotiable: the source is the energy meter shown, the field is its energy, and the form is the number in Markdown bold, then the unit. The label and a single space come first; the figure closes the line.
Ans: **1372.1** kWh
